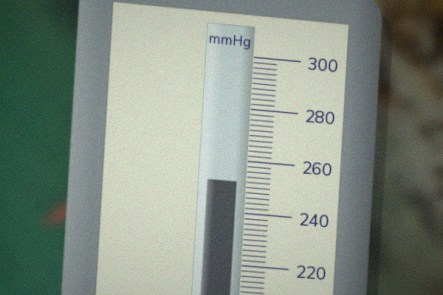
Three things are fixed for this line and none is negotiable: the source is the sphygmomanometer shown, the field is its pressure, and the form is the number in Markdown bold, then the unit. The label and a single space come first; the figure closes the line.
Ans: **252** mmHg
